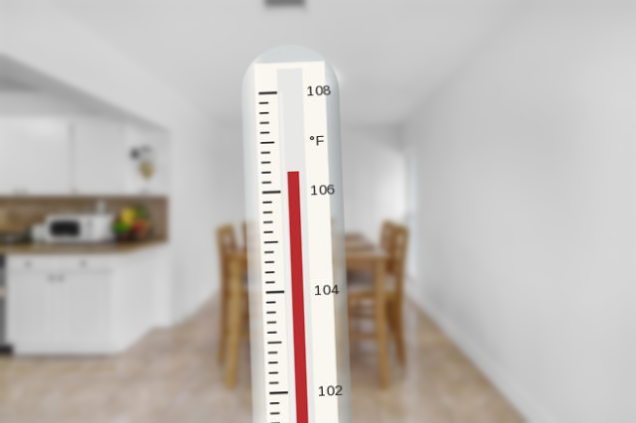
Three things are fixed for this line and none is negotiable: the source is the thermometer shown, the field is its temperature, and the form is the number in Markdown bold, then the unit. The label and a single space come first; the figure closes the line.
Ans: **106.4** °F
